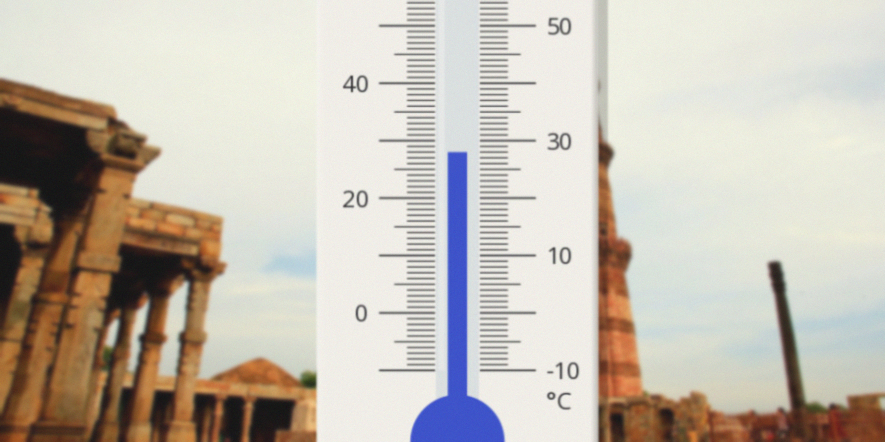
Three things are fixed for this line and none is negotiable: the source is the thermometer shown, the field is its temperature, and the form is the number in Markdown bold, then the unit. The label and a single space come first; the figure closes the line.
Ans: **28** °C
